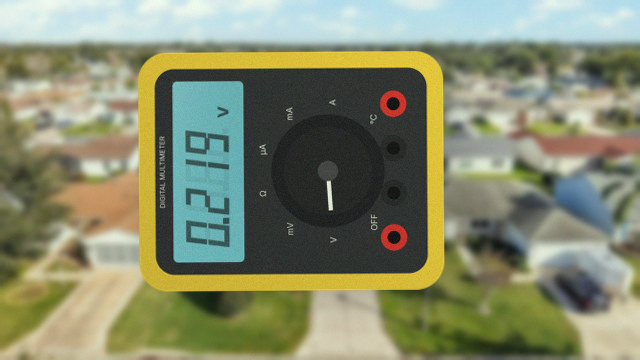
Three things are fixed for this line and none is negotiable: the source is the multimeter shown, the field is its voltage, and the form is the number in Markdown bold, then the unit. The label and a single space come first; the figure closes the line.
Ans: **0.219** V
